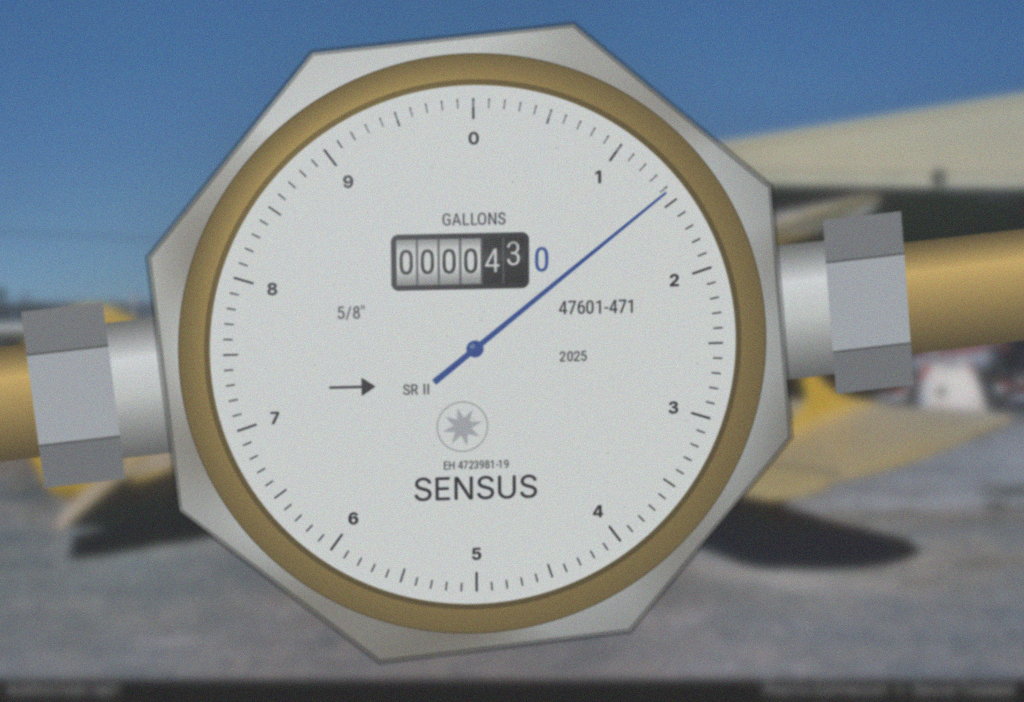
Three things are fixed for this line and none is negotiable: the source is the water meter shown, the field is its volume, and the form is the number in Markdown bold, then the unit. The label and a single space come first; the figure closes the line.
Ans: **431.4** gal
